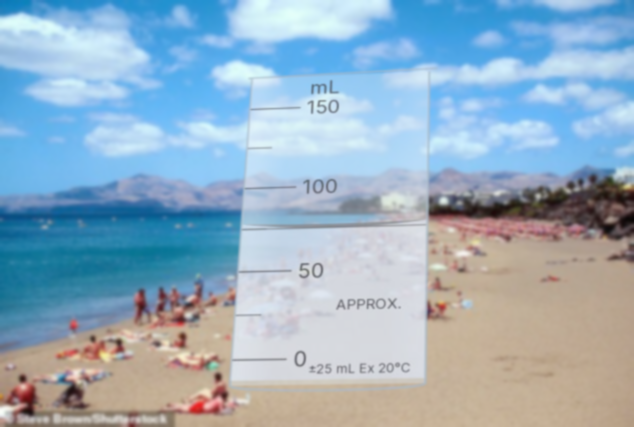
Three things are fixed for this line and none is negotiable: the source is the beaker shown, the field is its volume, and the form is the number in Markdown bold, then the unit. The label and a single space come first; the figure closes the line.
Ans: **75** mL
